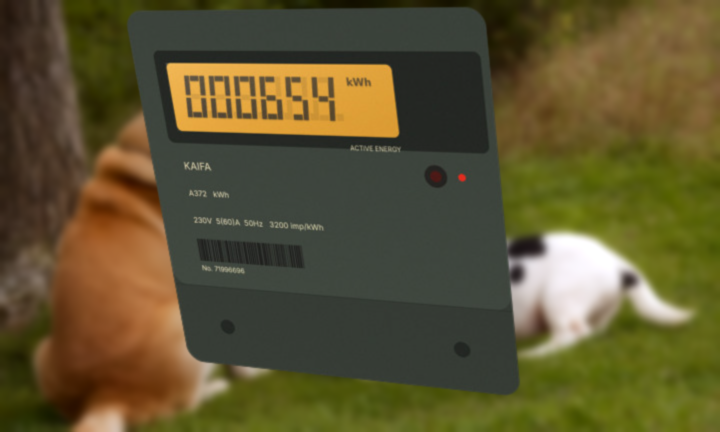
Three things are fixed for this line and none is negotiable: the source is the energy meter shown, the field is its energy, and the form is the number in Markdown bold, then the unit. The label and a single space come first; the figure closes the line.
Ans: **654** kWh
